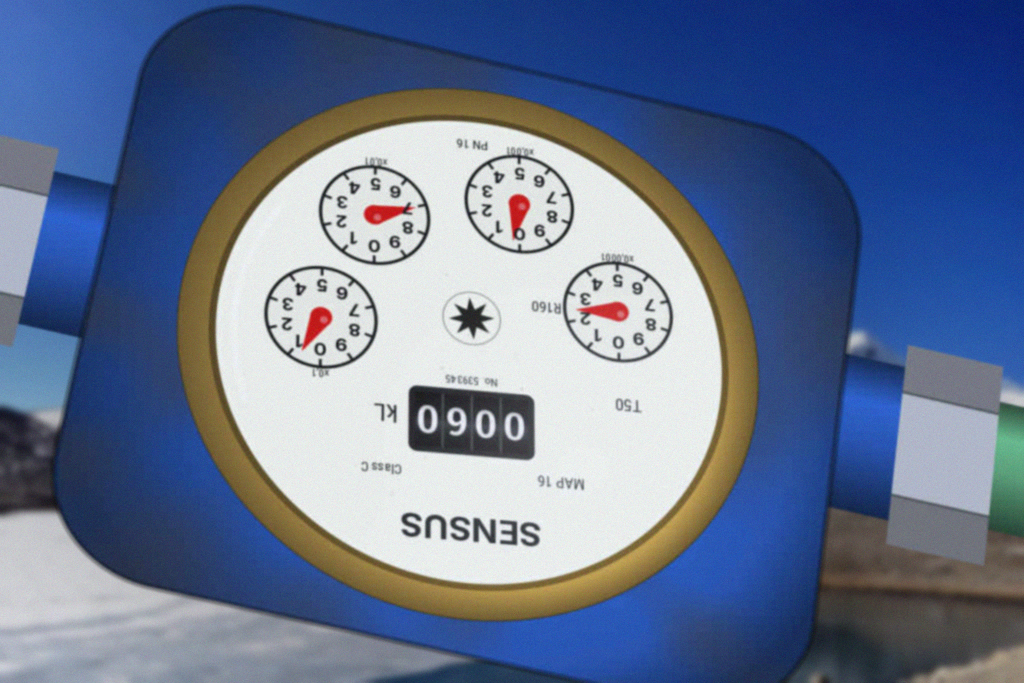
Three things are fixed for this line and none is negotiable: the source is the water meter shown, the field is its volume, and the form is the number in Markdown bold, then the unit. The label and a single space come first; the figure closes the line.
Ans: **60.0702** kL
